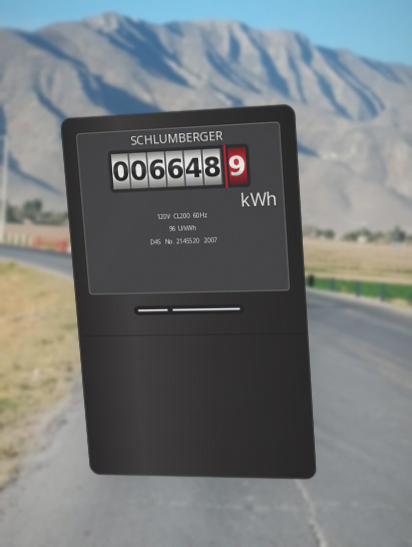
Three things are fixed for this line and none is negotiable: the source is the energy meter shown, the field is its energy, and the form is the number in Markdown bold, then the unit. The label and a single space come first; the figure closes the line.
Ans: **6648.9** kWh
